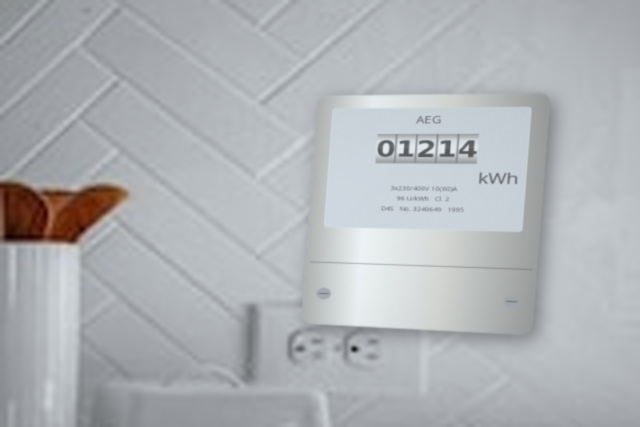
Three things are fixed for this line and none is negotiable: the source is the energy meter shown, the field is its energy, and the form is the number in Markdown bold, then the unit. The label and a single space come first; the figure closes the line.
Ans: **1214** kWh
